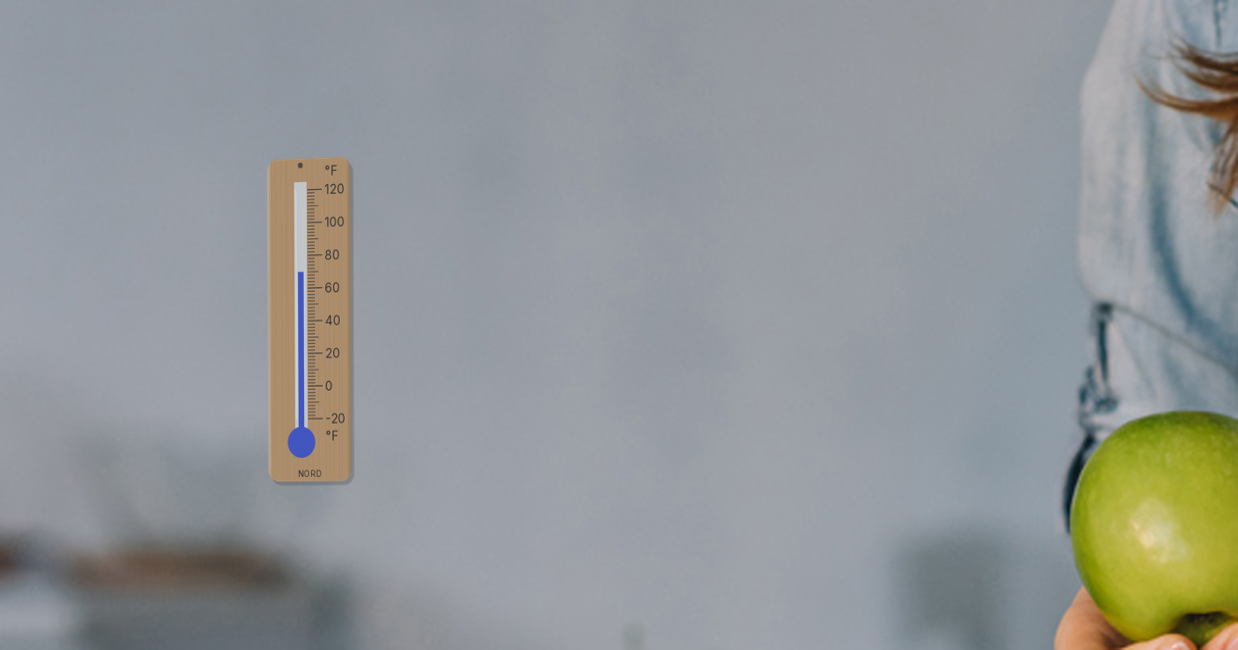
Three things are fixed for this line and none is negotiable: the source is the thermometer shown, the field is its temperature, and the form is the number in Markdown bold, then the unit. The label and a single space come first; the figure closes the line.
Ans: **70** °F
